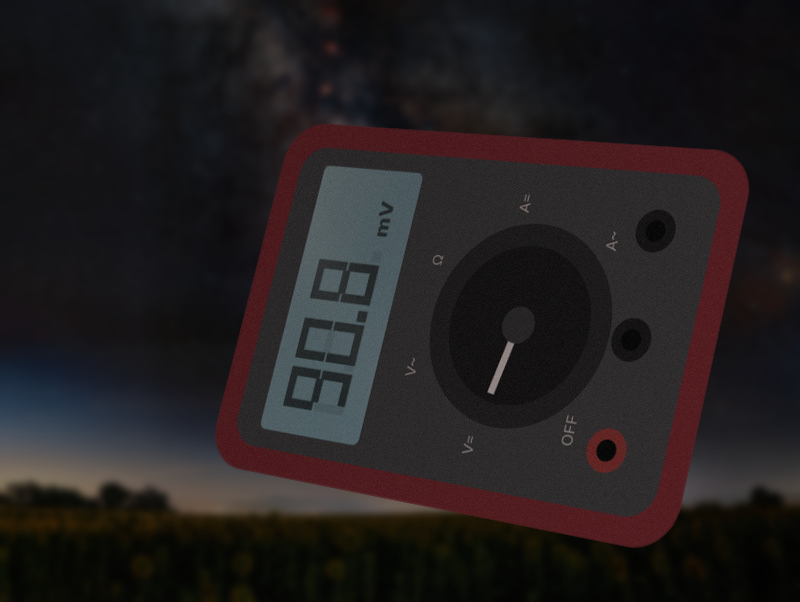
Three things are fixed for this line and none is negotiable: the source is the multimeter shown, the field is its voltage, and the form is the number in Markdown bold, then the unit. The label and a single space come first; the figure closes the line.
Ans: **90.8** mV
